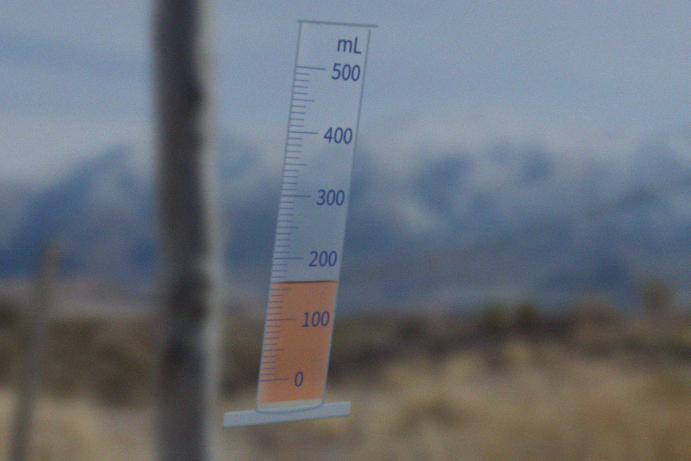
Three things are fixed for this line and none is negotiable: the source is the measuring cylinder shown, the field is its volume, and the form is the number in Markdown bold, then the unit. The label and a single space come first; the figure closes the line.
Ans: **160** mL
